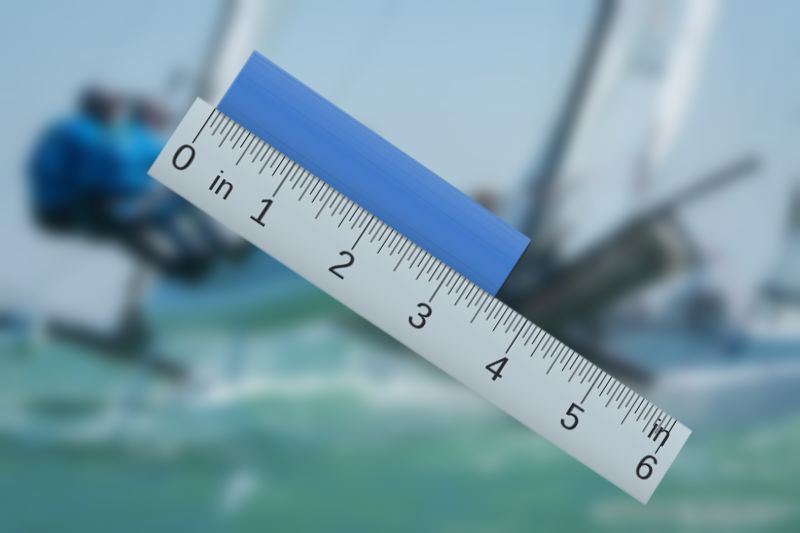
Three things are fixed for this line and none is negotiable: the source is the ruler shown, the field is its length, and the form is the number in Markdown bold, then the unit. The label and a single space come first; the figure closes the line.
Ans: **3.5625** in
